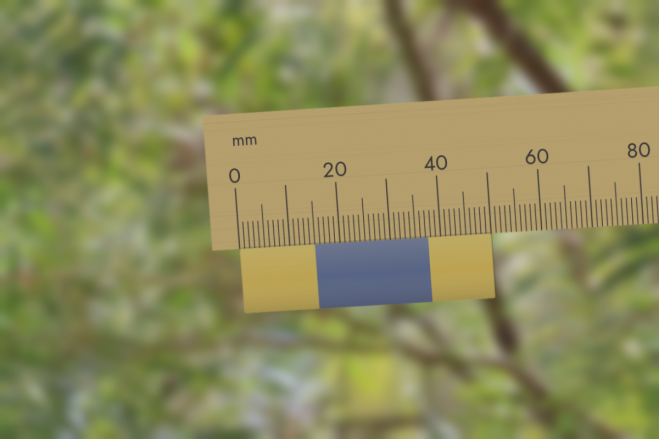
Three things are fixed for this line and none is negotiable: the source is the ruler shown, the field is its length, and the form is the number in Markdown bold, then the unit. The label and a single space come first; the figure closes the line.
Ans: **50** mm
